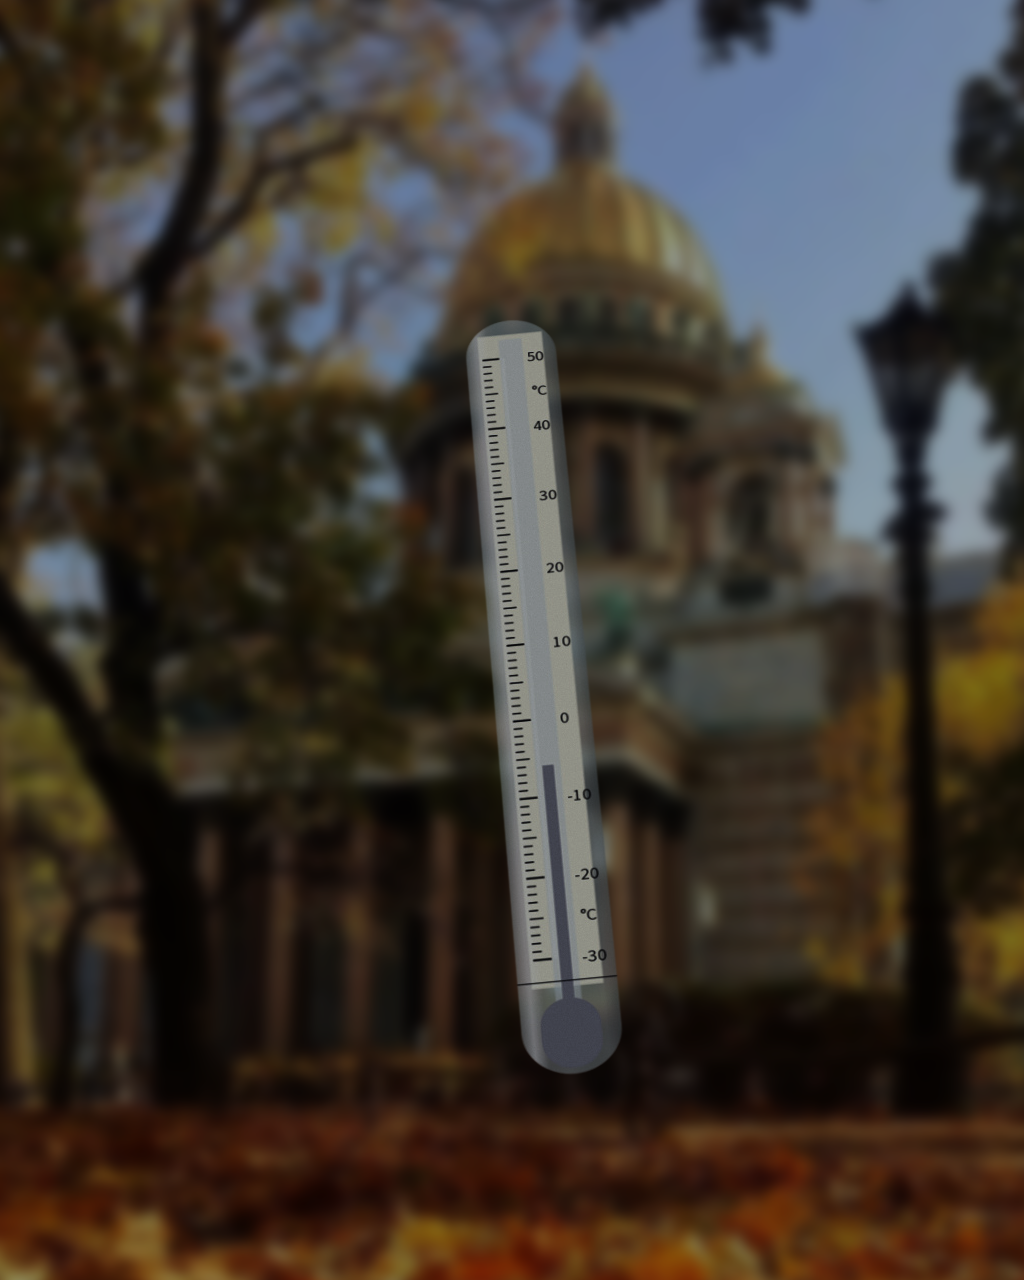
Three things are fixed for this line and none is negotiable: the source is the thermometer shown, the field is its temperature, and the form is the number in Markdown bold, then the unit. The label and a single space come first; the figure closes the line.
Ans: **-6** °C
